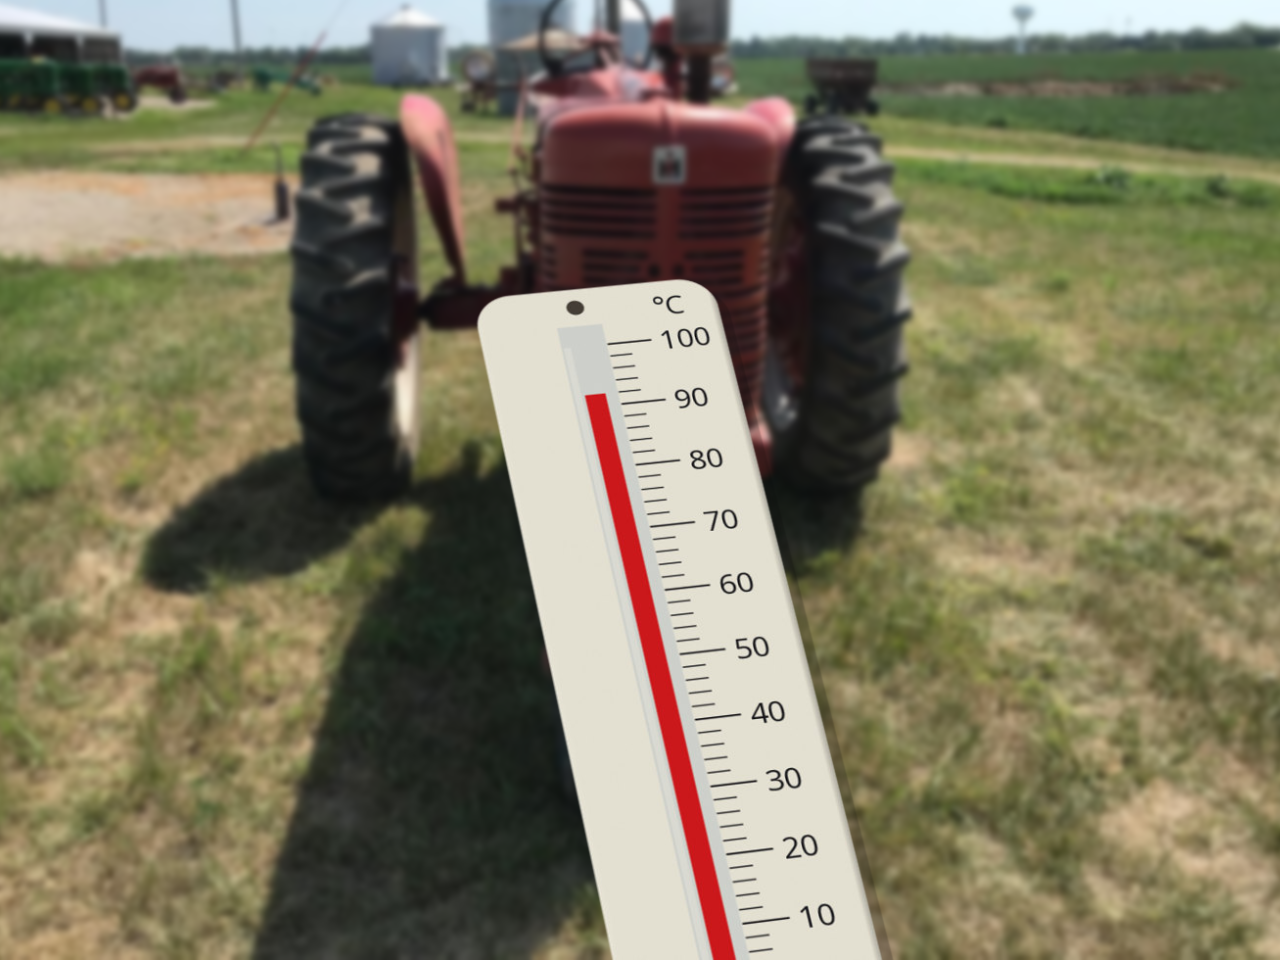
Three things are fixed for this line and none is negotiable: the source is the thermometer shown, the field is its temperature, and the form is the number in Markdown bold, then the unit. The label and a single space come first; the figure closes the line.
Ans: **92** °C
